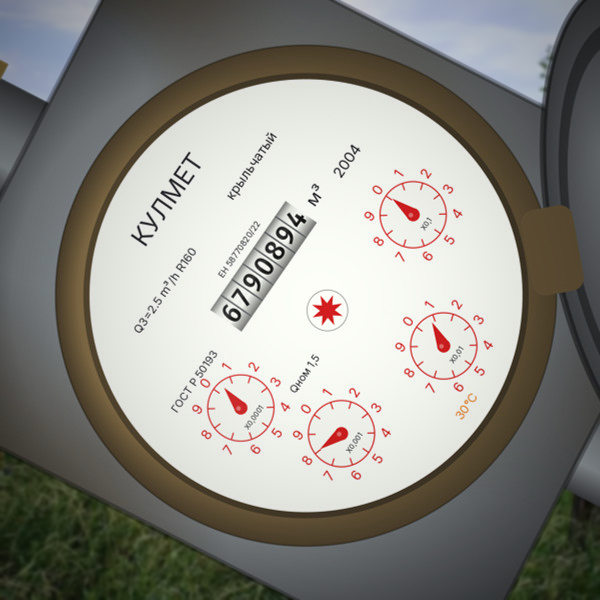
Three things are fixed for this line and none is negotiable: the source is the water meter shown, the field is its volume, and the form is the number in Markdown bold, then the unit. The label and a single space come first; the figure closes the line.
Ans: **6790894.0080** m³
